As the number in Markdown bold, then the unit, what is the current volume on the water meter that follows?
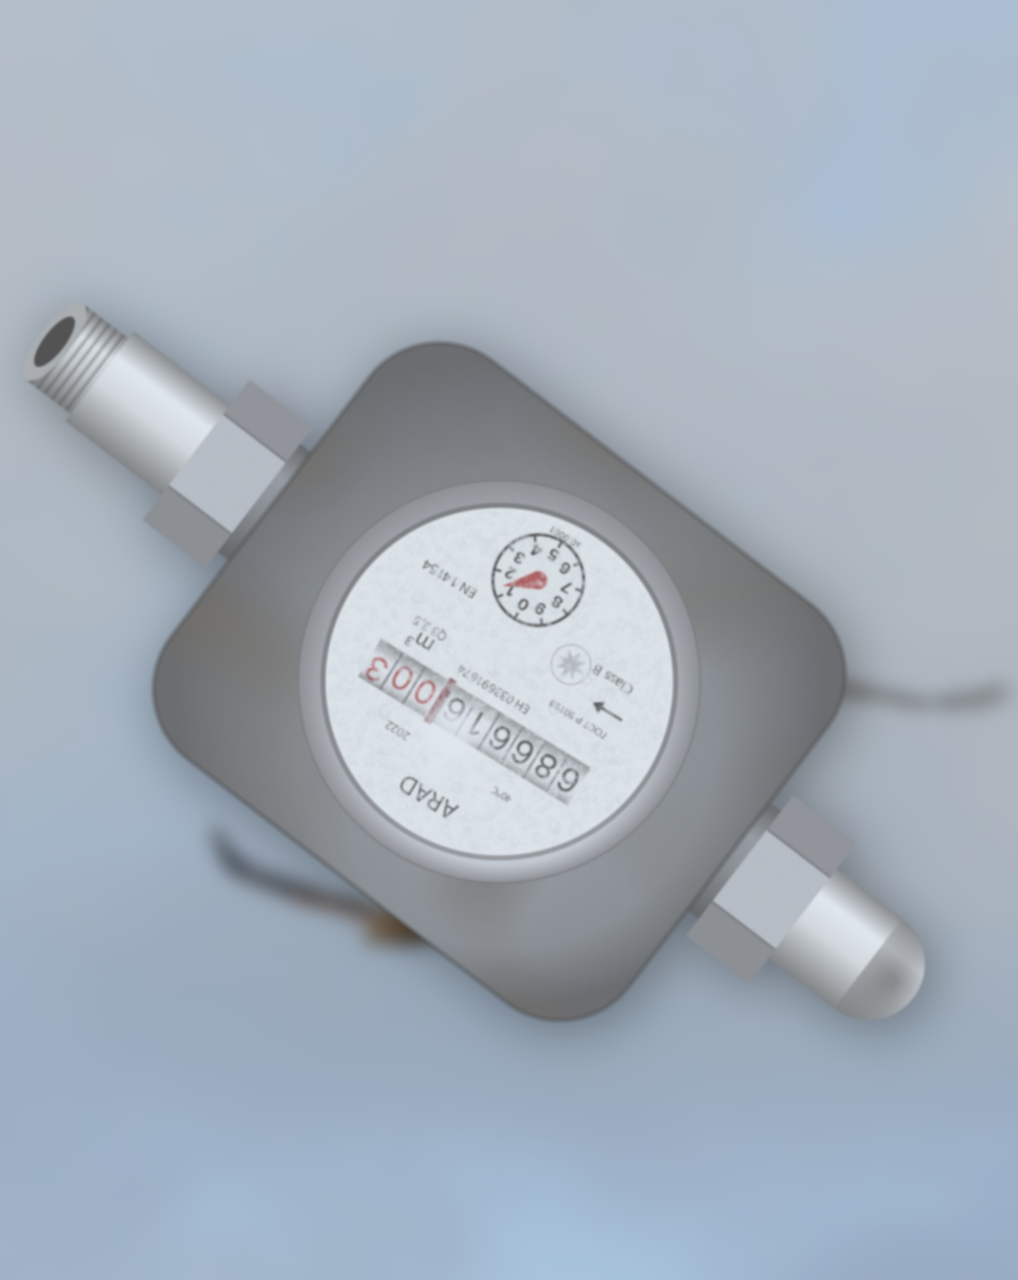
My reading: **686616.0031** m³
